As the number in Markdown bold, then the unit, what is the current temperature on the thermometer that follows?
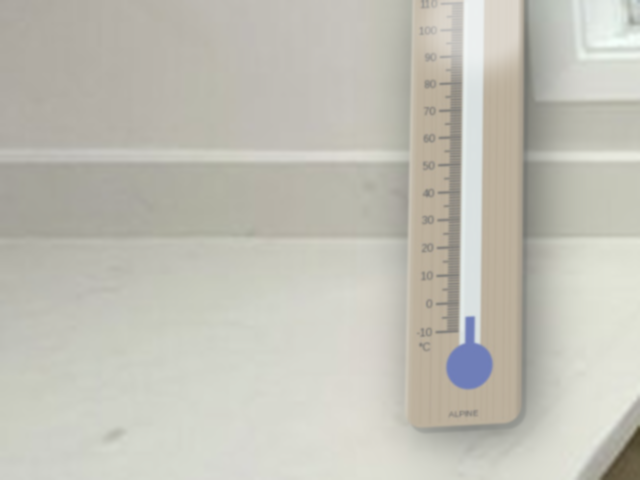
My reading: **-5** °C
